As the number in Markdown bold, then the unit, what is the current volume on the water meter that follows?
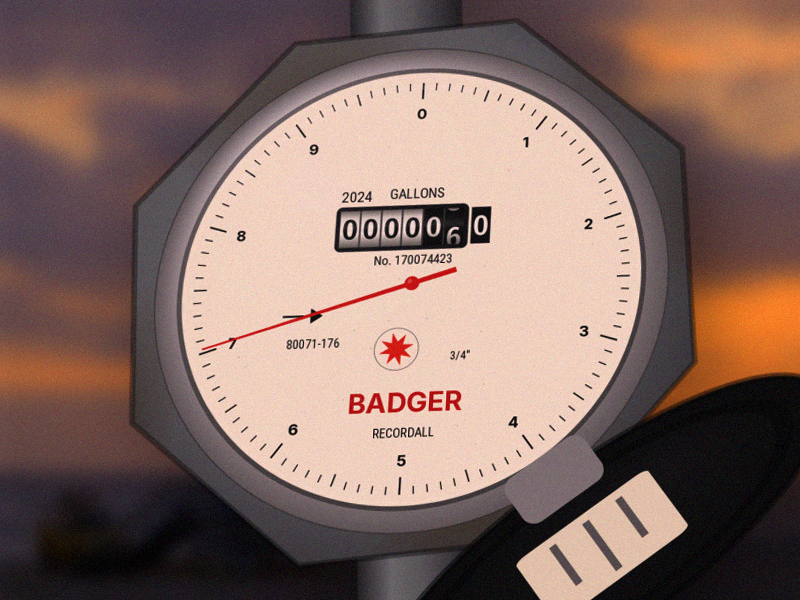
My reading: **57.0** gal
